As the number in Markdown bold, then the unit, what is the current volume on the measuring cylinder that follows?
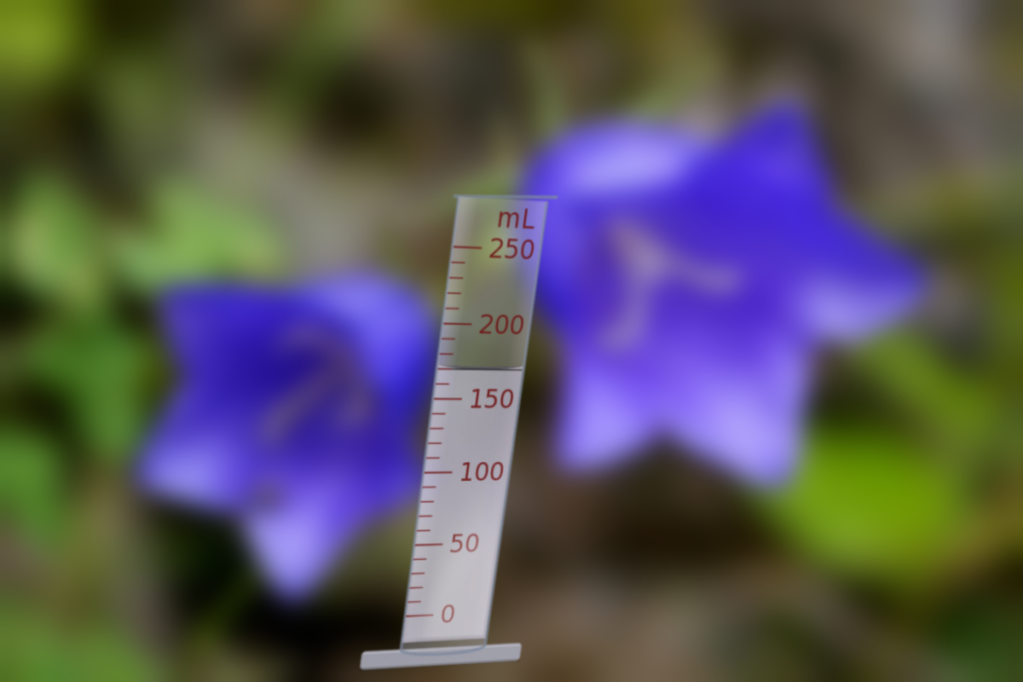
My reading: **170** mL
